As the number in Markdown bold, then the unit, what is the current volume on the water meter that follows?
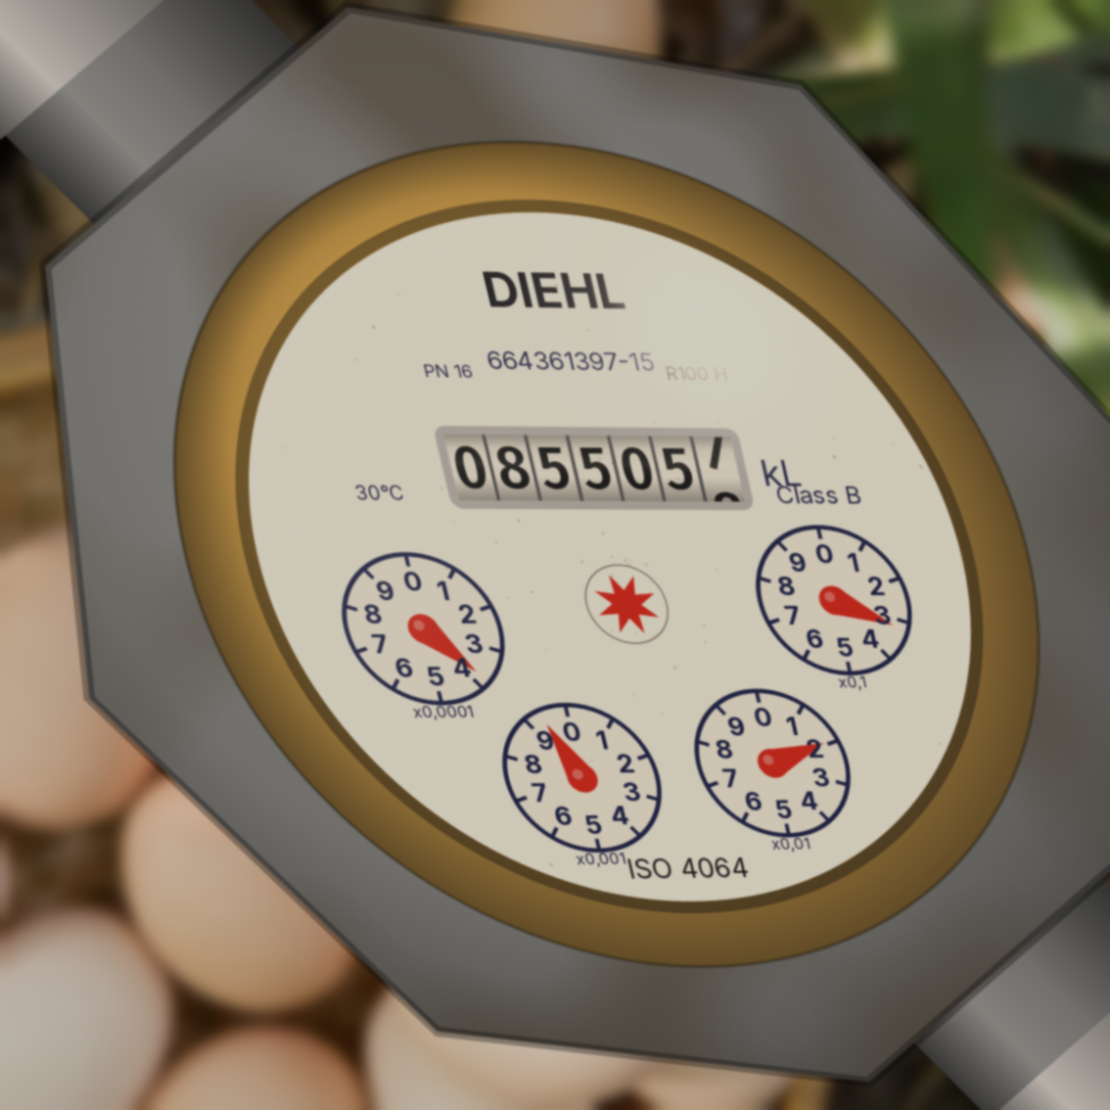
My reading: **855057.3193** kL
